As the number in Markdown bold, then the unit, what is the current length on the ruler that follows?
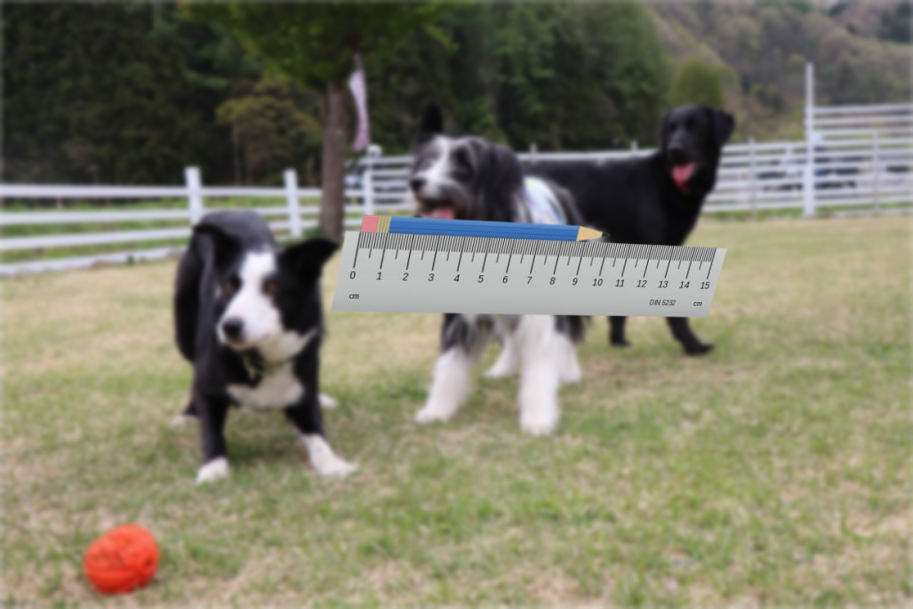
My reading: **10** cm
